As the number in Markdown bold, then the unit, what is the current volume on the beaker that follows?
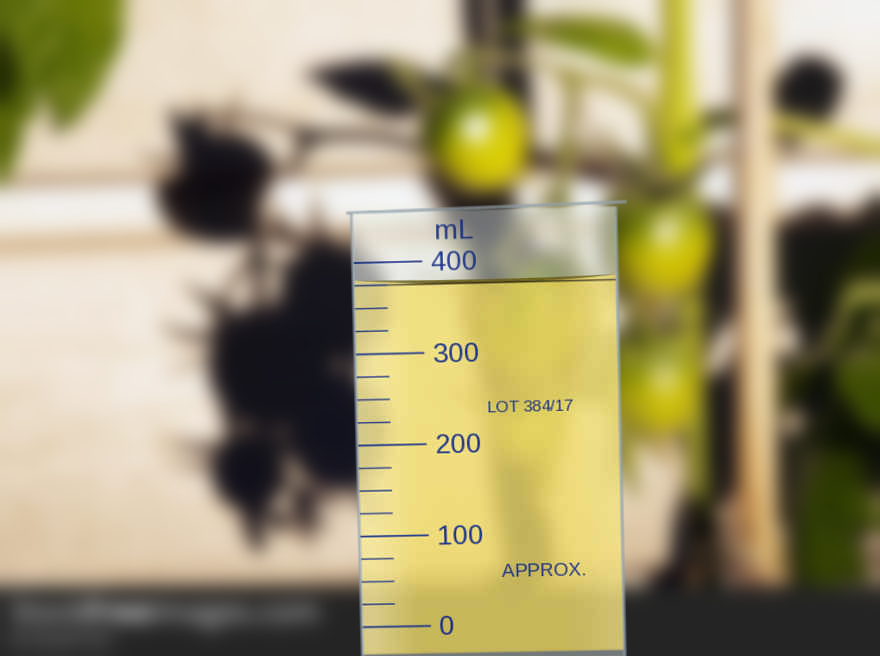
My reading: **375** mL
